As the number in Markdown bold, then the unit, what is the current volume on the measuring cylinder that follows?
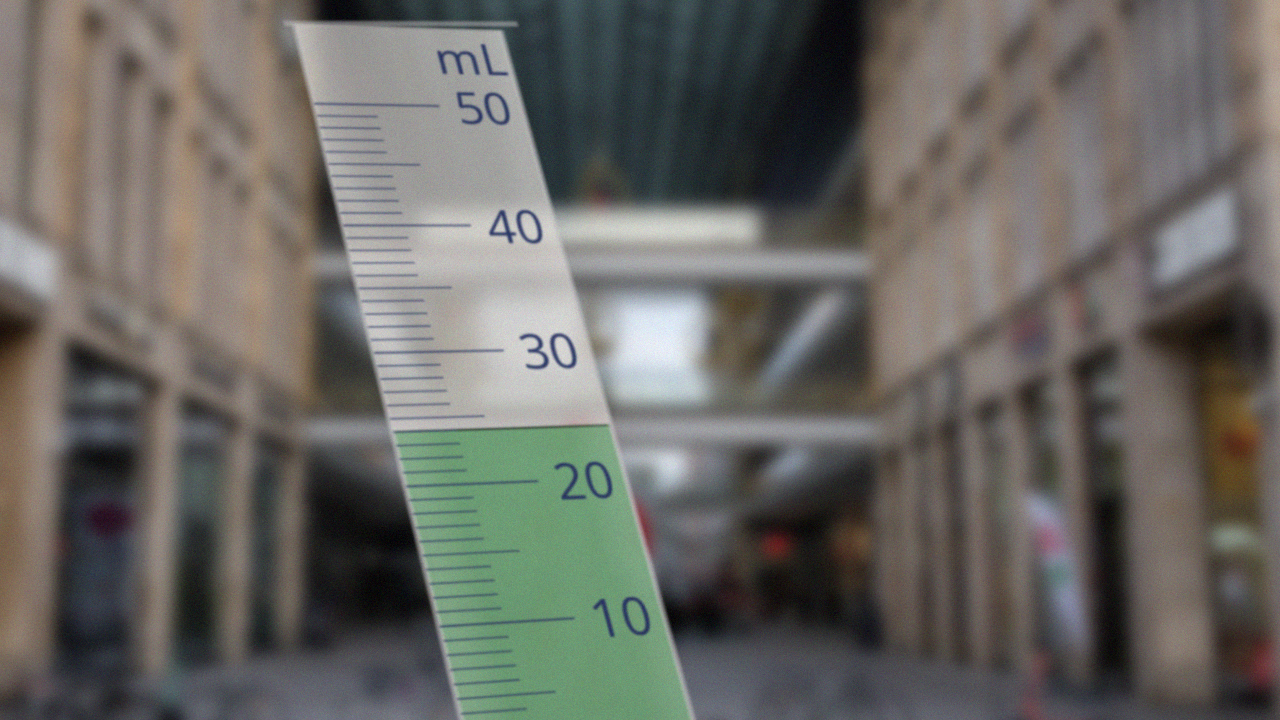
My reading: **24** mL
